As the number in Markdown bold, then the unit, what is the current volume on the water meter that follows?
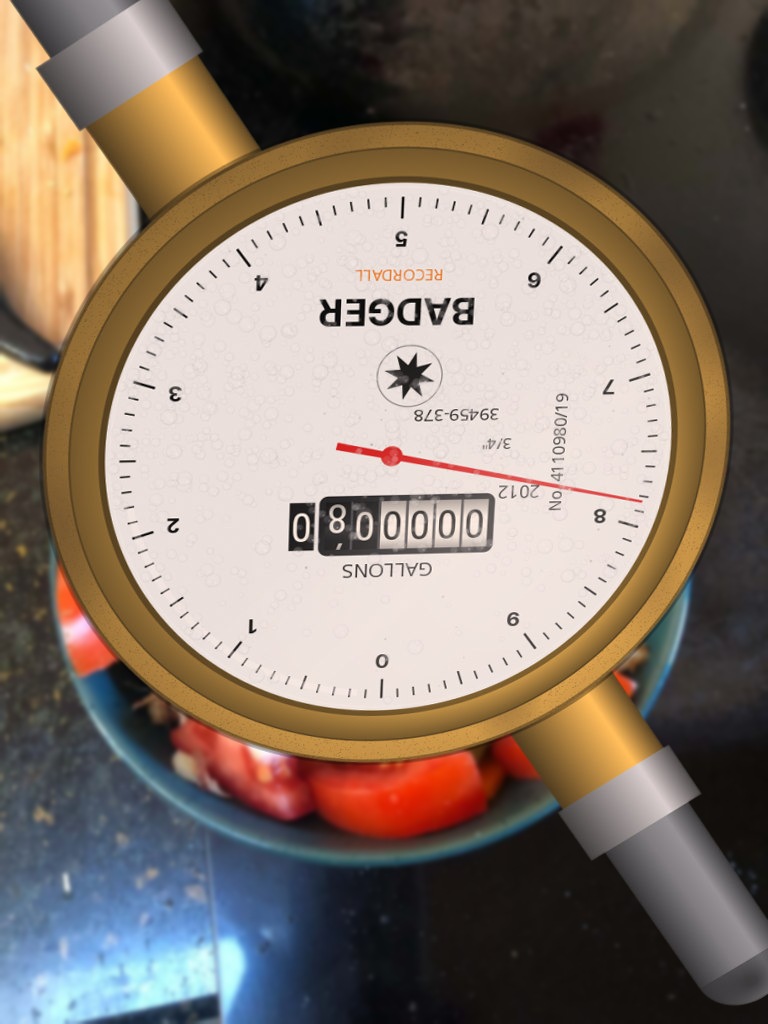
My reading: **77.8** gal
